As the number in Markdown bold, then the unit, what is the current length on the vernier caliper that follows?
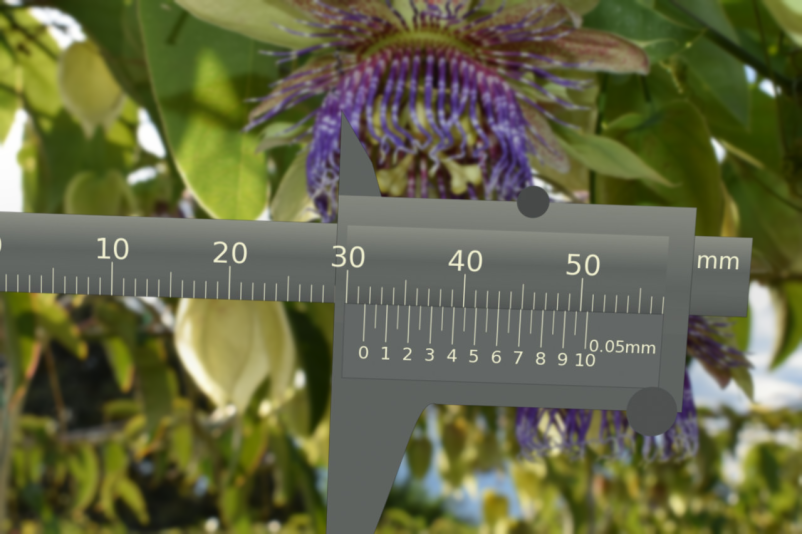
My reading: **31.6** mm
